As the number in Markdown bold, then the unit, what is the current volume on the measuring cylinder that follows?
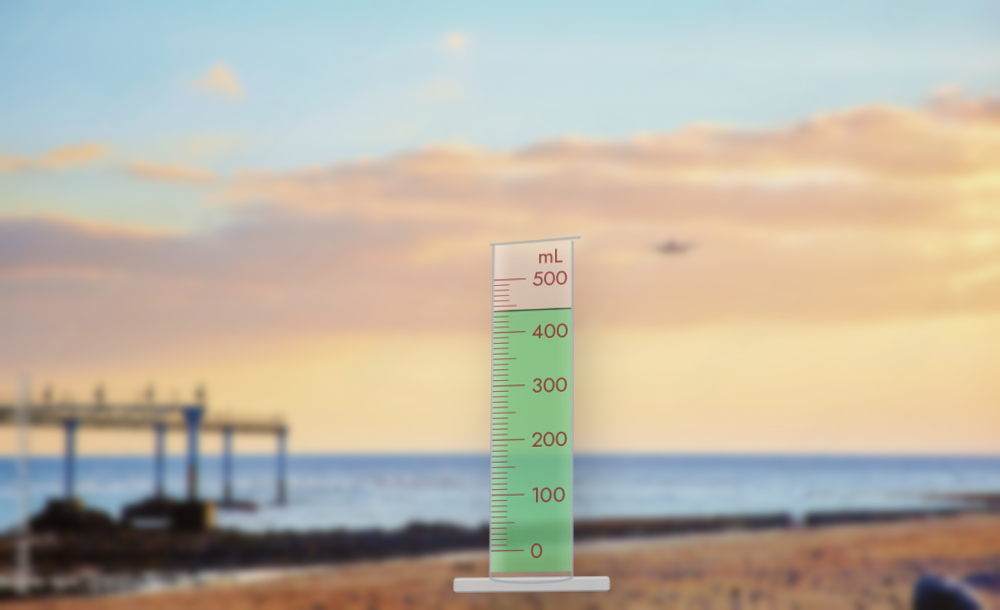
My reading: **440** mL
